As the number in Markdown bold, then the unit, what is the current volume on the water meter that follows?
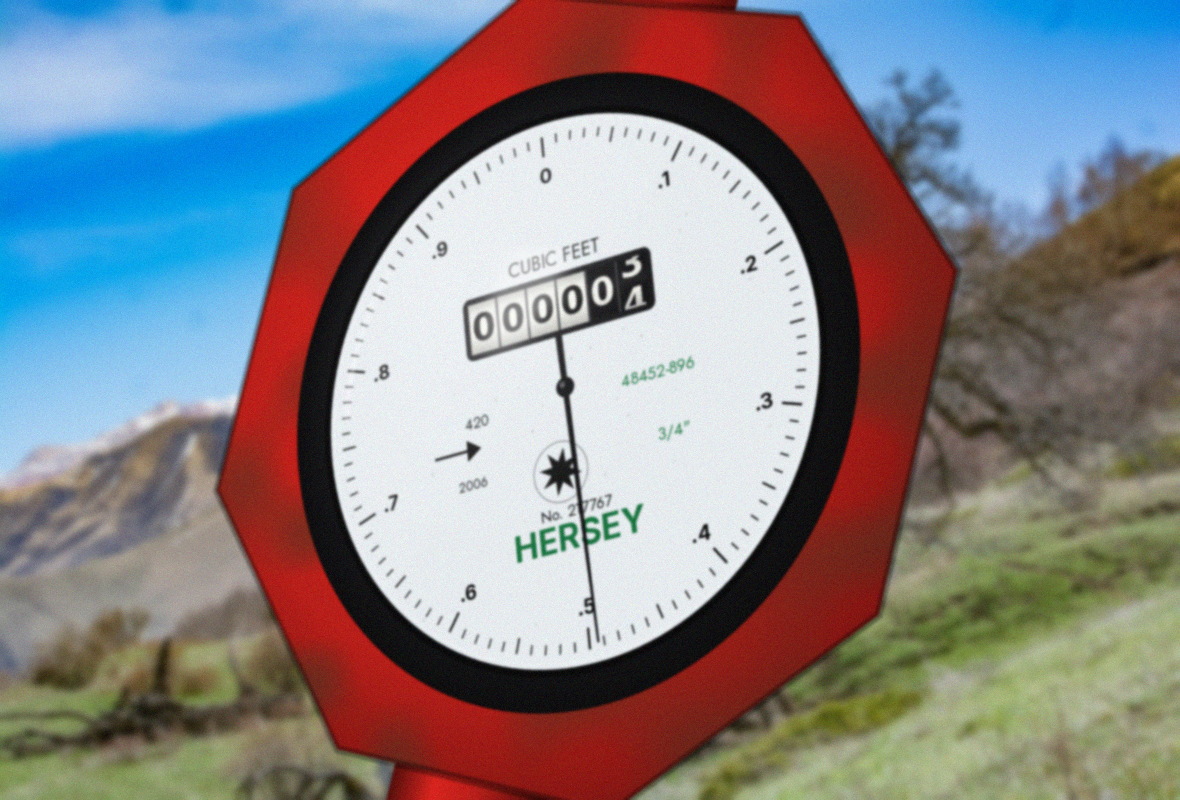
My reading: **3.49** ft³
